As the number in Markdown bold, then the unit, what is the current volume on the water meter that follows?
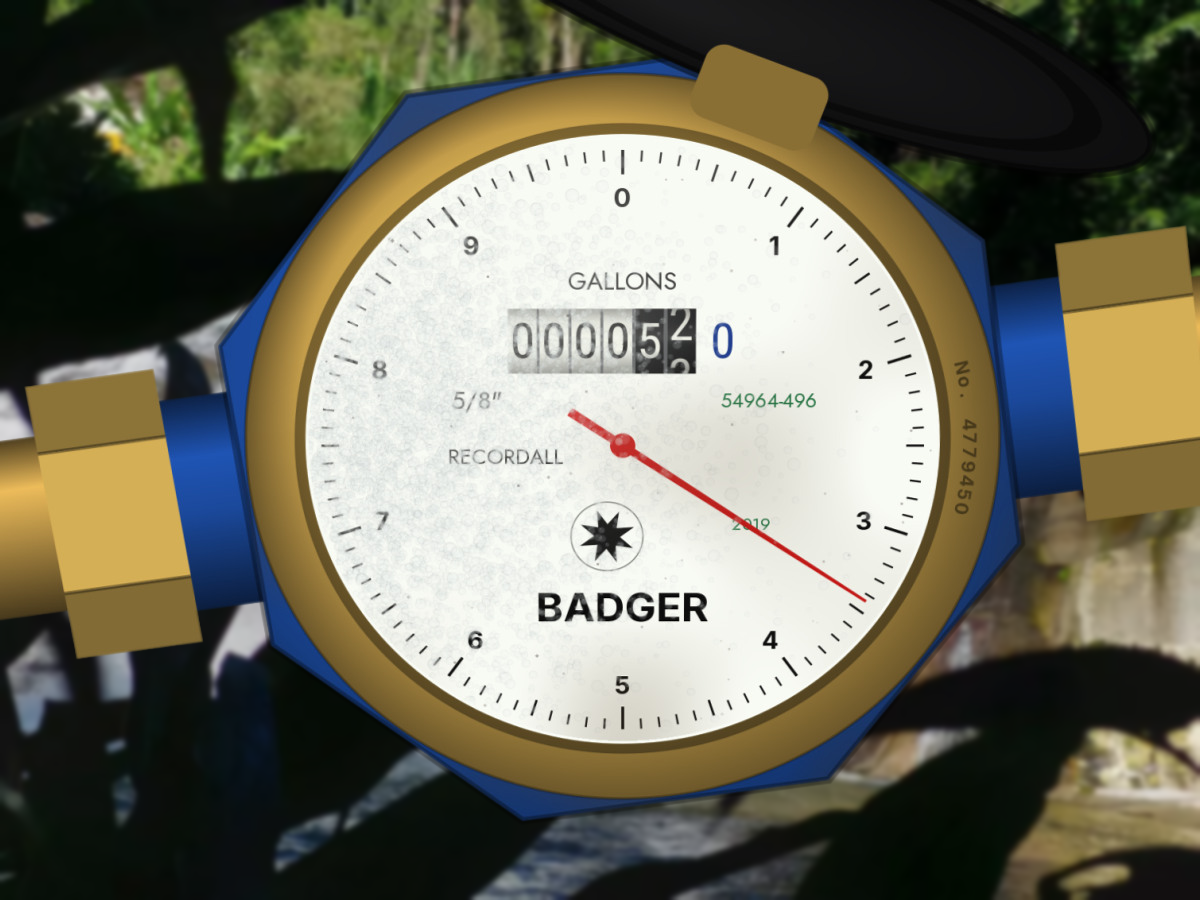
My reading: **523.4** gal
